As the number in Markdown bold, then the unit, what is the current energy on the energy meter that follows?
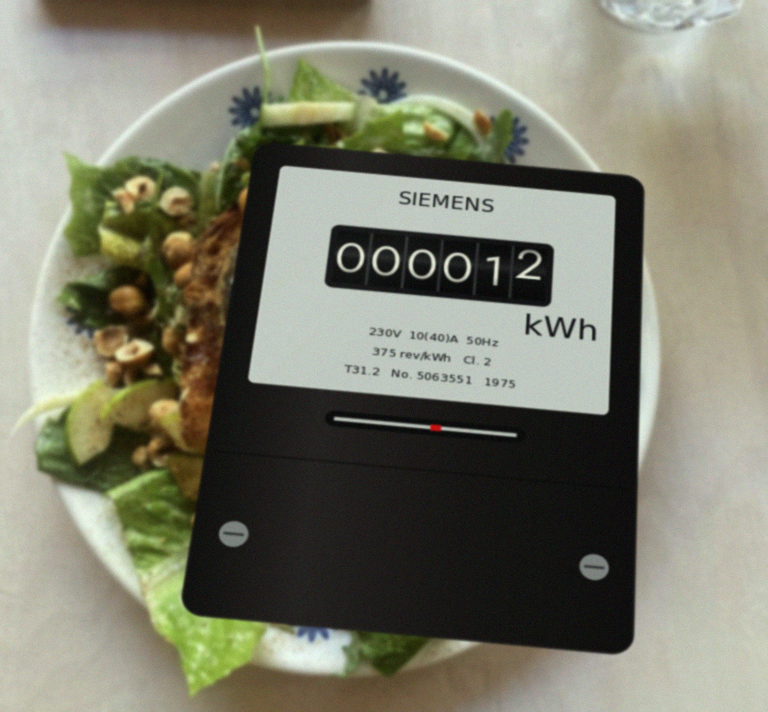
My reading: **12** kWh
